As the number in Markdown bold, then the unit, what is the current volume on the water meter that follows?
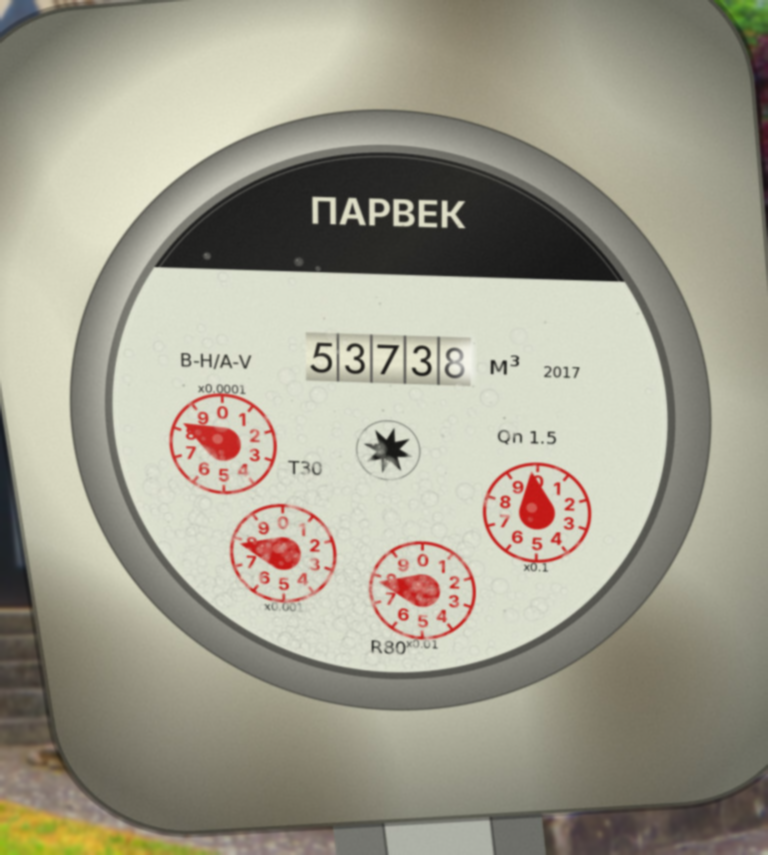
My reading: **53737.9778** m³
